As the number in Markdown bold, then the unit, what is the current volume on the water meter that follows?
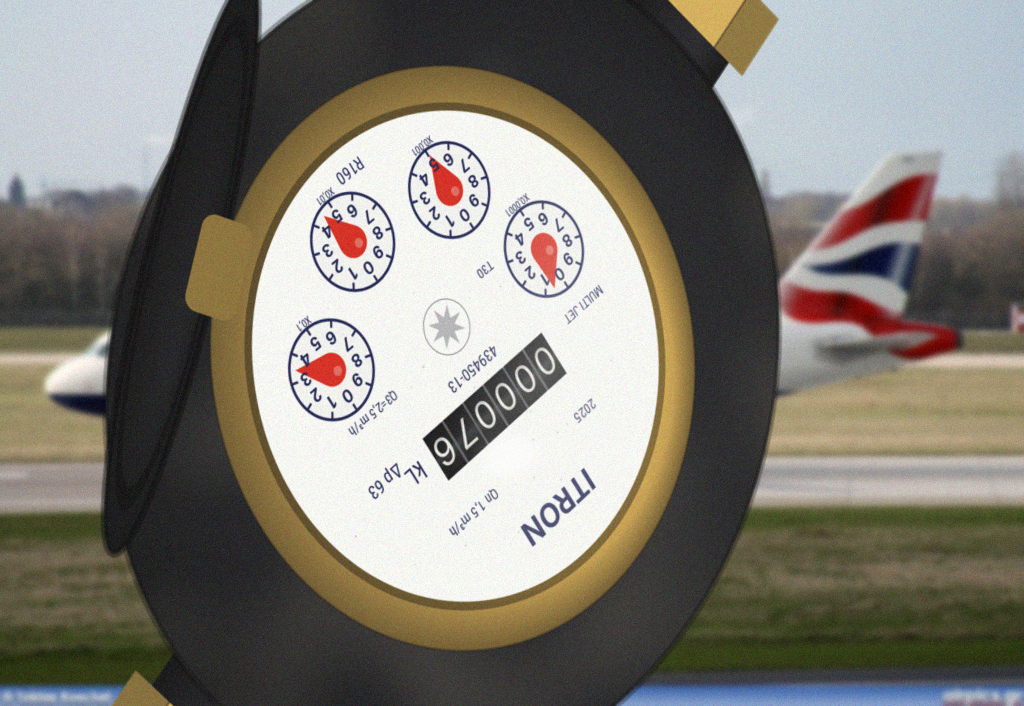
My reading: **76.3450** kL
